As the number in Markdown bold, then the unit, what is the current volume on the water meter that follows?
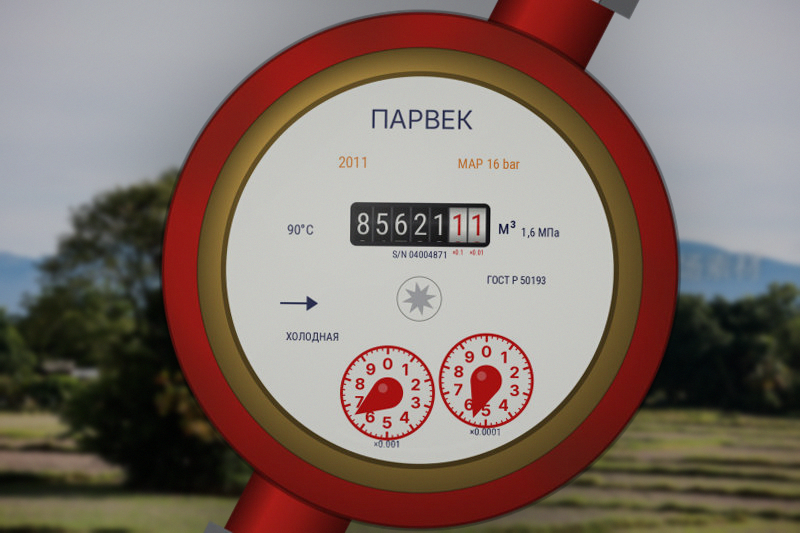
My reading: **85621.1165** m³
